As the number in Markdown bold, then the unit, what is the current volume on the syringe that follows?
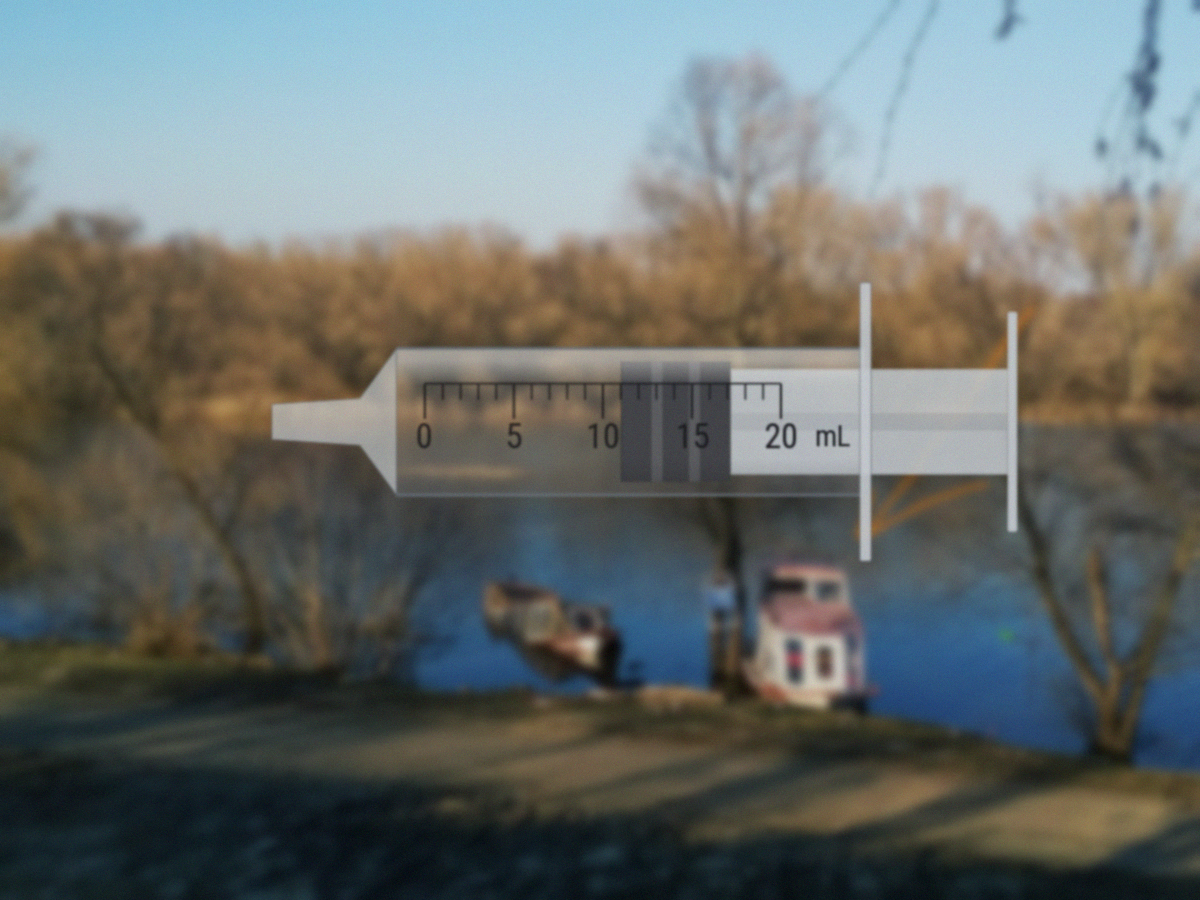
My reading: **11** mL
